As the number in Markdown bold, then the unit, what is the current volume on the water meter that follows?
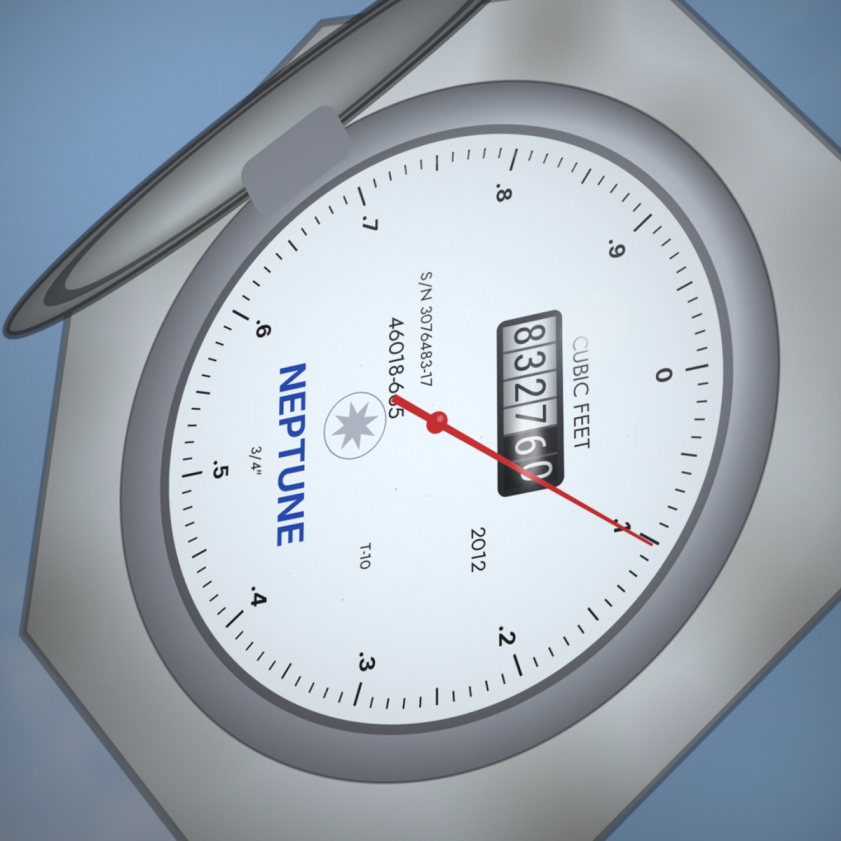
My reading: **832760.10** ft³
